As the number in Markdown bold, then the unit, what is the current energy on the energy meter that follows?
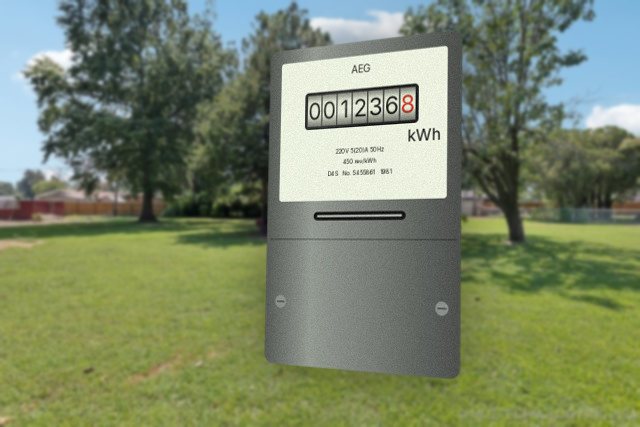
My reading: **1236.8** kWh
